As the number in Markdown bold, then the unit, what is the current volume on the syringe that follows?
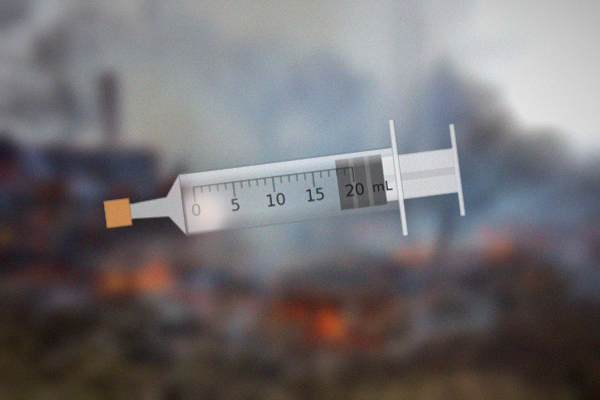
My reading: **18** mL
